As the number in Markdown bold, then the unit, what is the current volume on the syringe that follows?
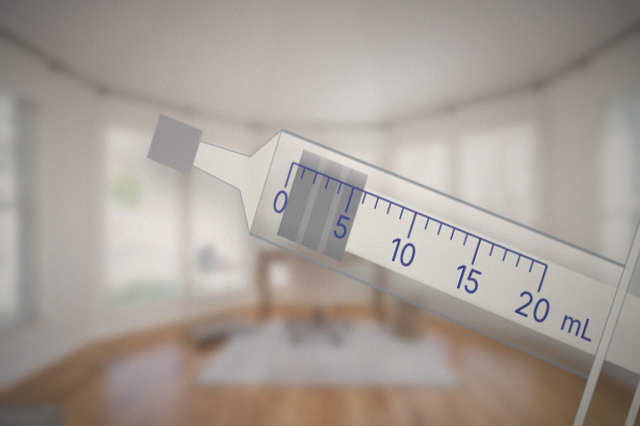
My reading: **0.5** mL
